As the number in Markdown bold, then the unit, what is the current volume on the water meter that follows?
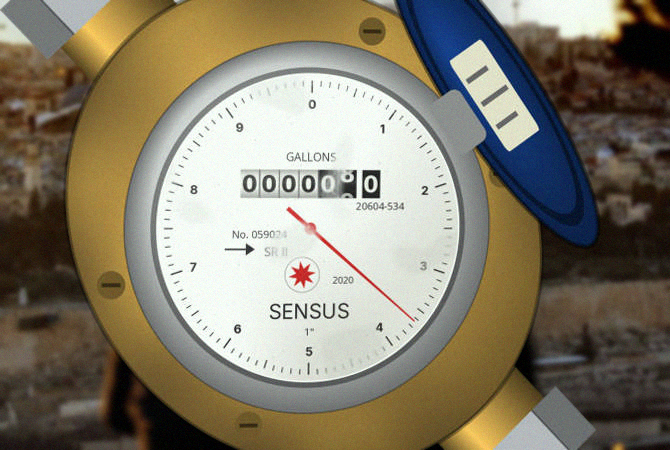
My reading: **83.6** gal
